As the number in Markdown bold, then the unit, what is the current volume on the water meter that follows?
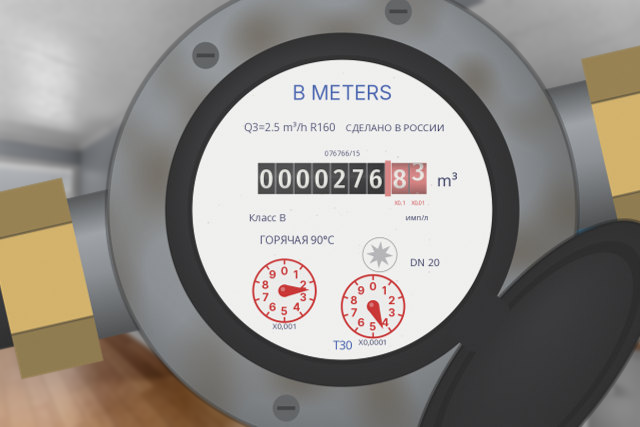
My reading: **276.8324** m³
